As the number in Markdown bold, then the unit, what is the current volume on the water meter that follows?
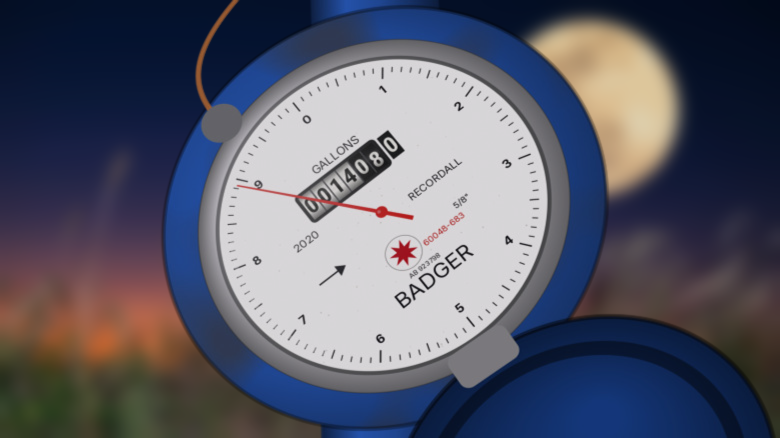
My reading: **14078.9** gal
